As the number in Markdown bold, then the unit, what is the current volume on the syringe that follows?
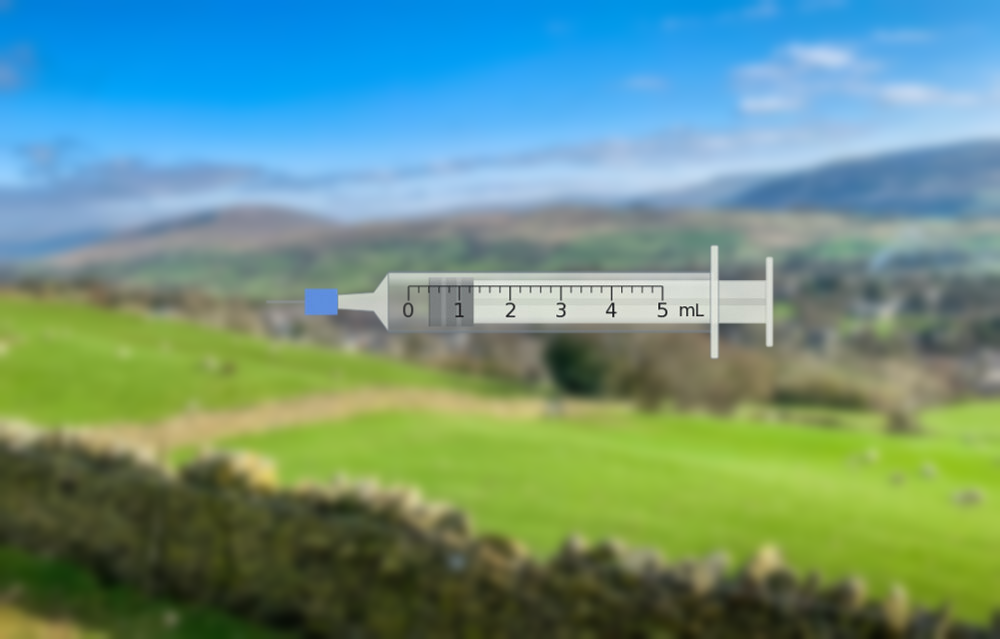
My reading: **0.4** mL
